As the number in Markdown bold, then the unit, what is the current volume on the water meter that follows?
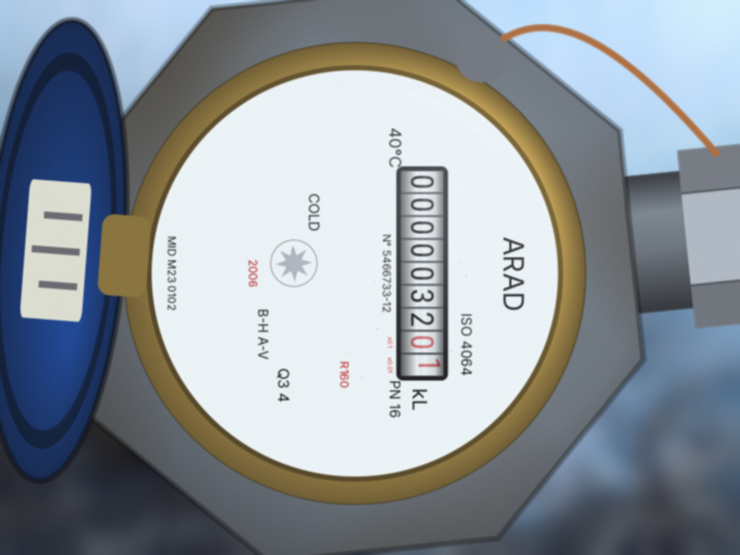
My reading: **32.01** kL
